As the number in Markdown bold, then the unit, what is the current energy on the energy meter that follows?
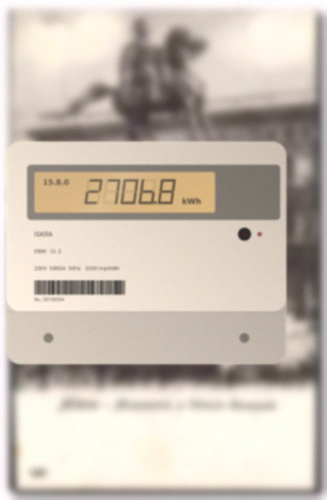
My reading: **2706.8** kWh
